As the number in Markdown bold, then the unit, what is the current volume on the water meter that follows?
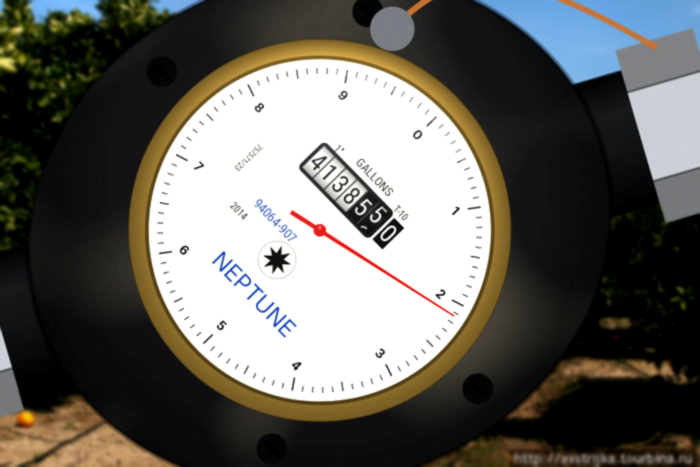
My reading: **4138552.1** gal
